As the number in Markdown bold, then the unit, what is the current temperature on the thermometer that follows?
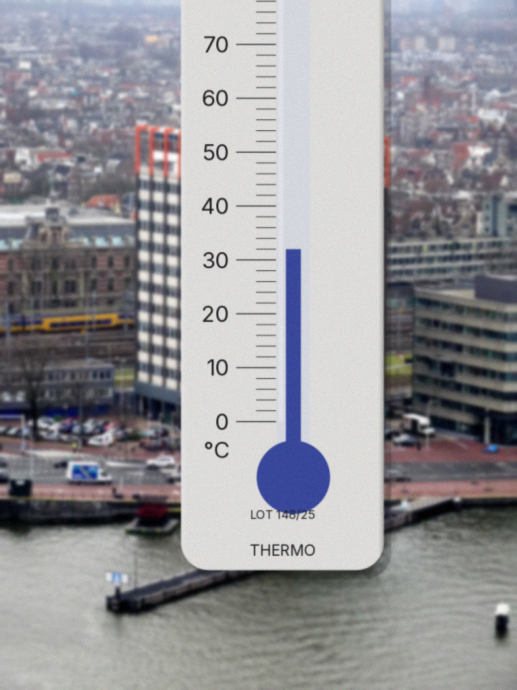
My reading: **32** °C
